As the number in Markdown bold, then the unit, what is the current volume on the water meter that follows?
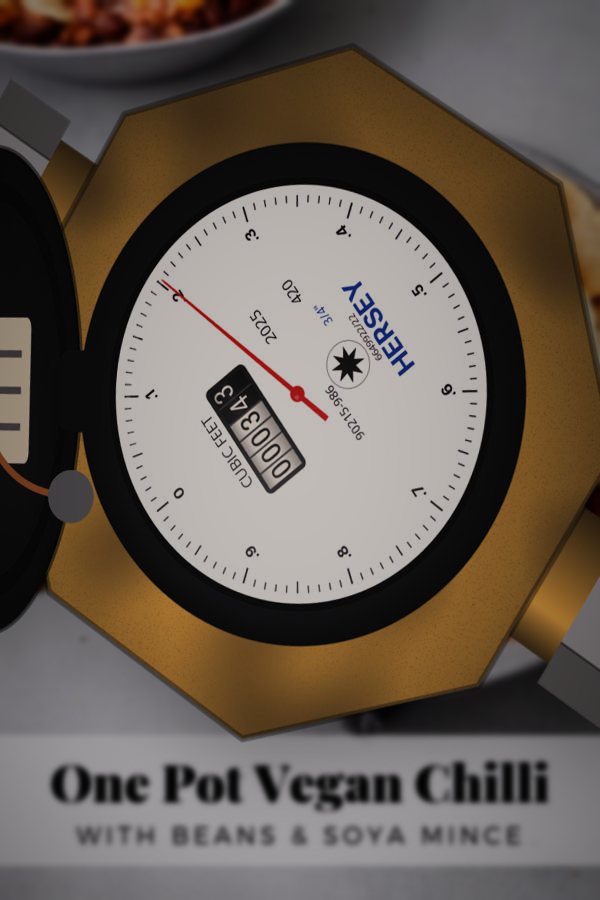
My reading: **343.20** ft³
